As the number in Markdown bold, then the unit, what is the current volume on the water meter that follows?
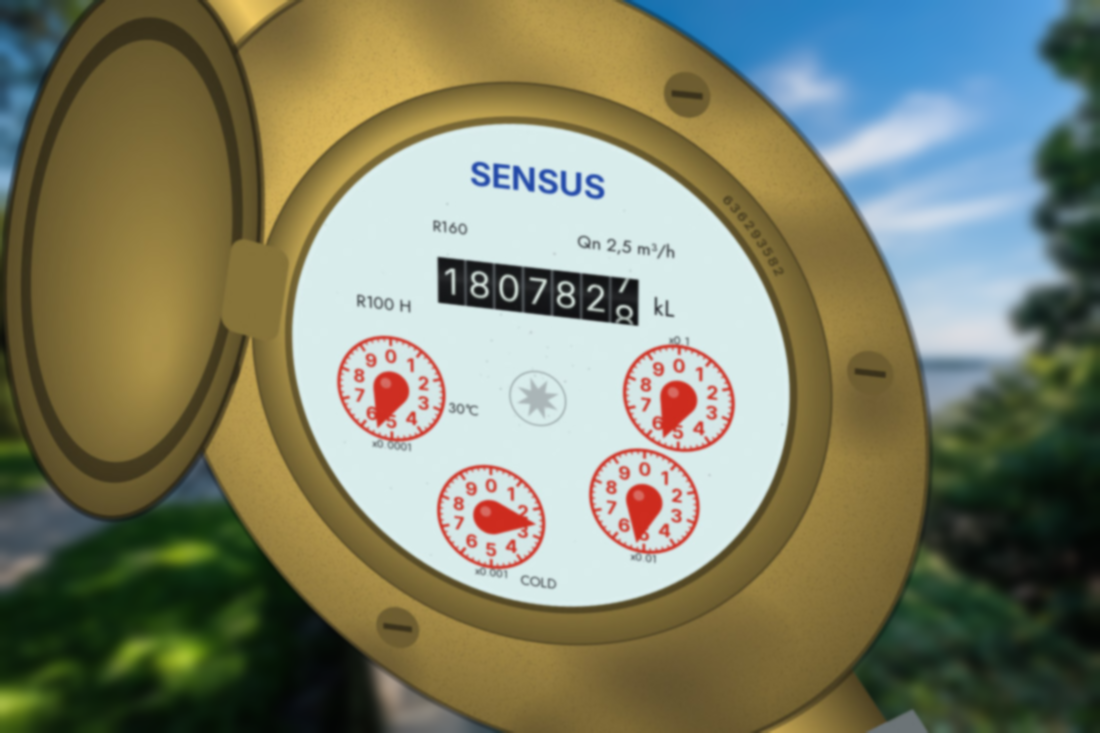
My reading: **1807827.5525** kL
